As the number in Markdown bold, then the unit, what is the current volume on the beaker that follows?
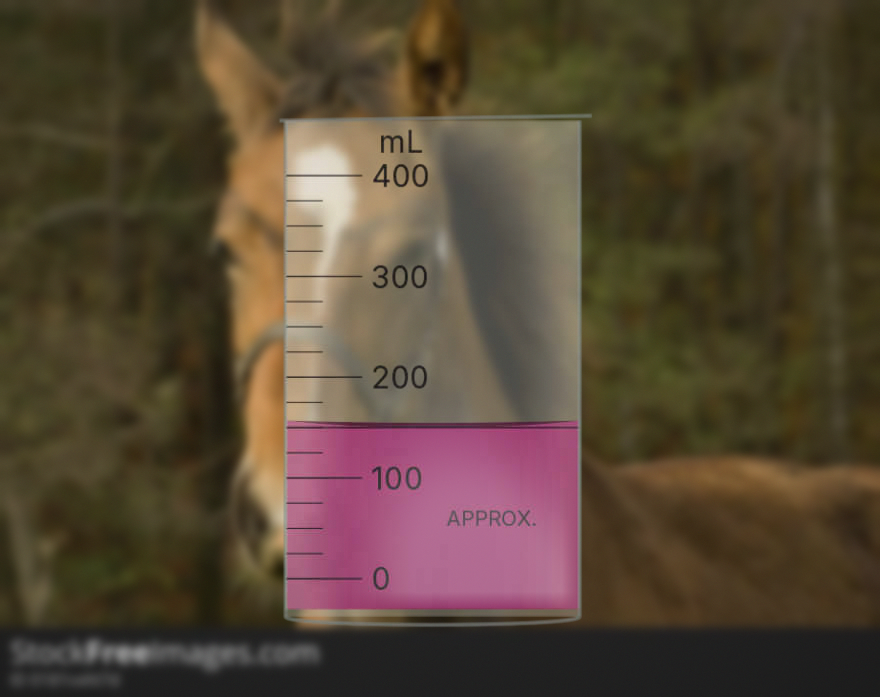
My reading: **150** mL
